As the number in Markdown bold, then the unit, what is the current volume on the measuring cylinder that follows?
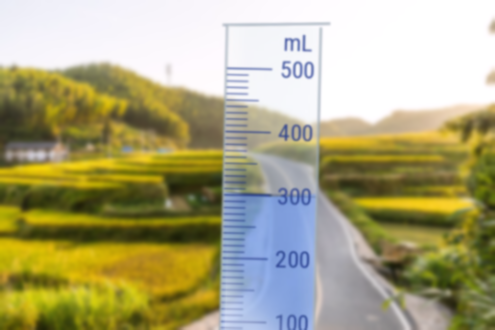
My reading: **300** mL
